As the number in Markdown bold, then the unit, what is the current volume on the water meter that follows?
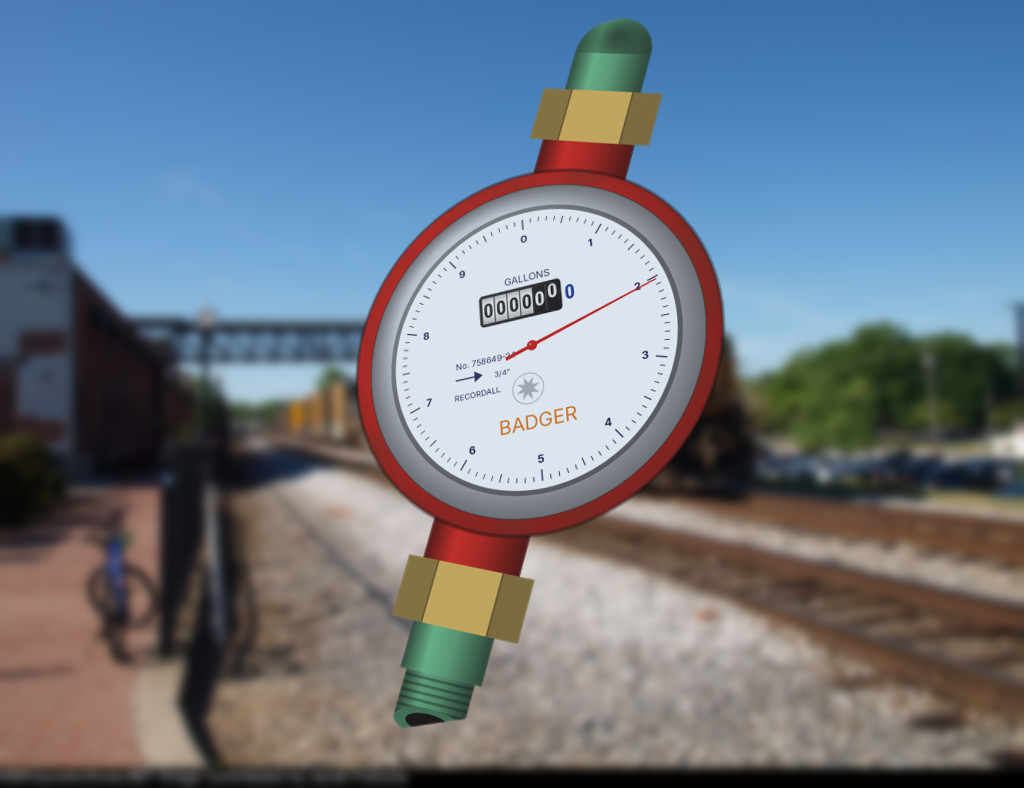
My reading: **2.0** gal
